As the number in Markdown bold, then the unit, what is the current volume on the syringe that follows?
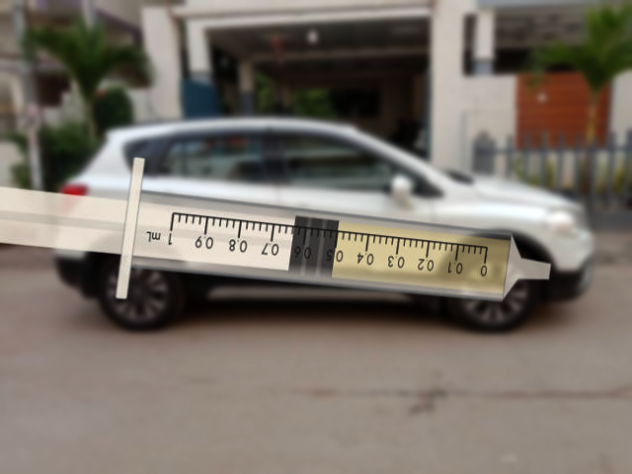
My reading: **0.5** mL
